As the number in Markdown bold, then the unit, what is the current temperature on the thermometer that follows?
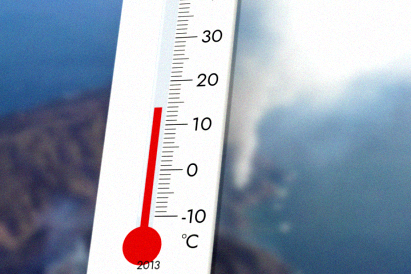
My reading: **14** °C
